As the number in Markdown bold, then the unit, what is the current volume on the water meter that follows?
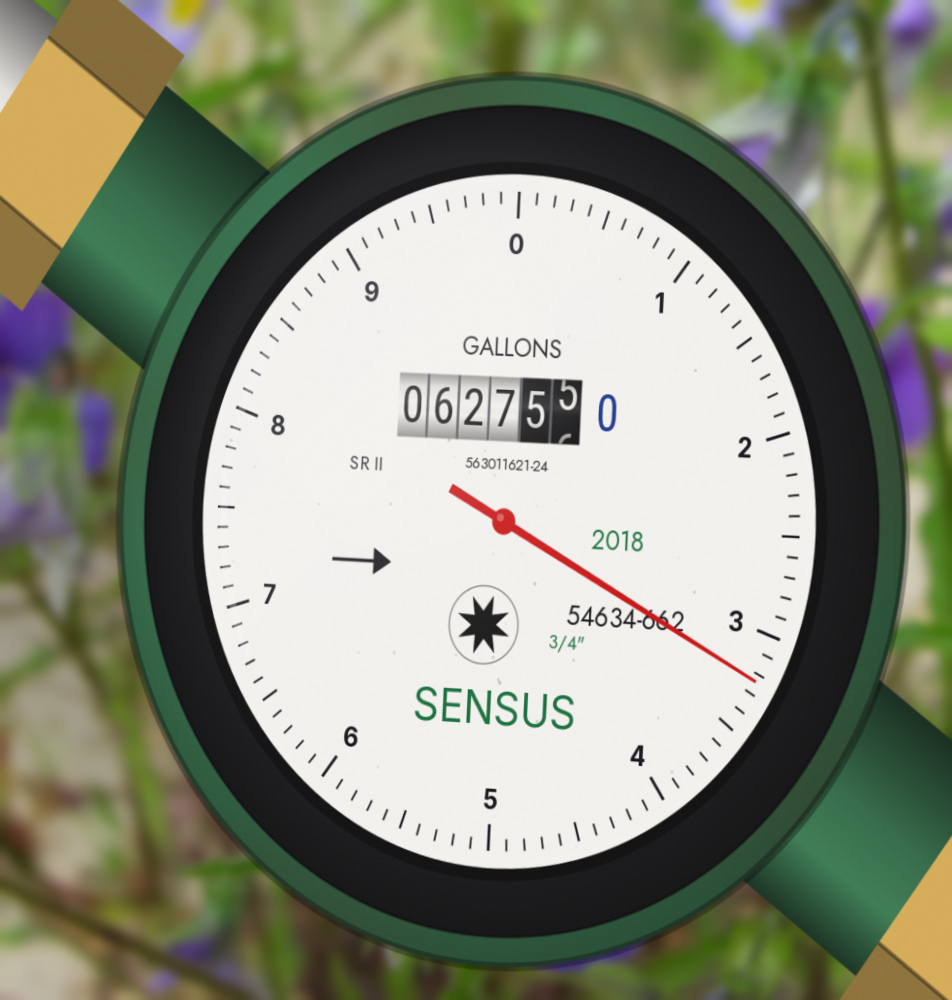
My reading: **627553.2** gal
